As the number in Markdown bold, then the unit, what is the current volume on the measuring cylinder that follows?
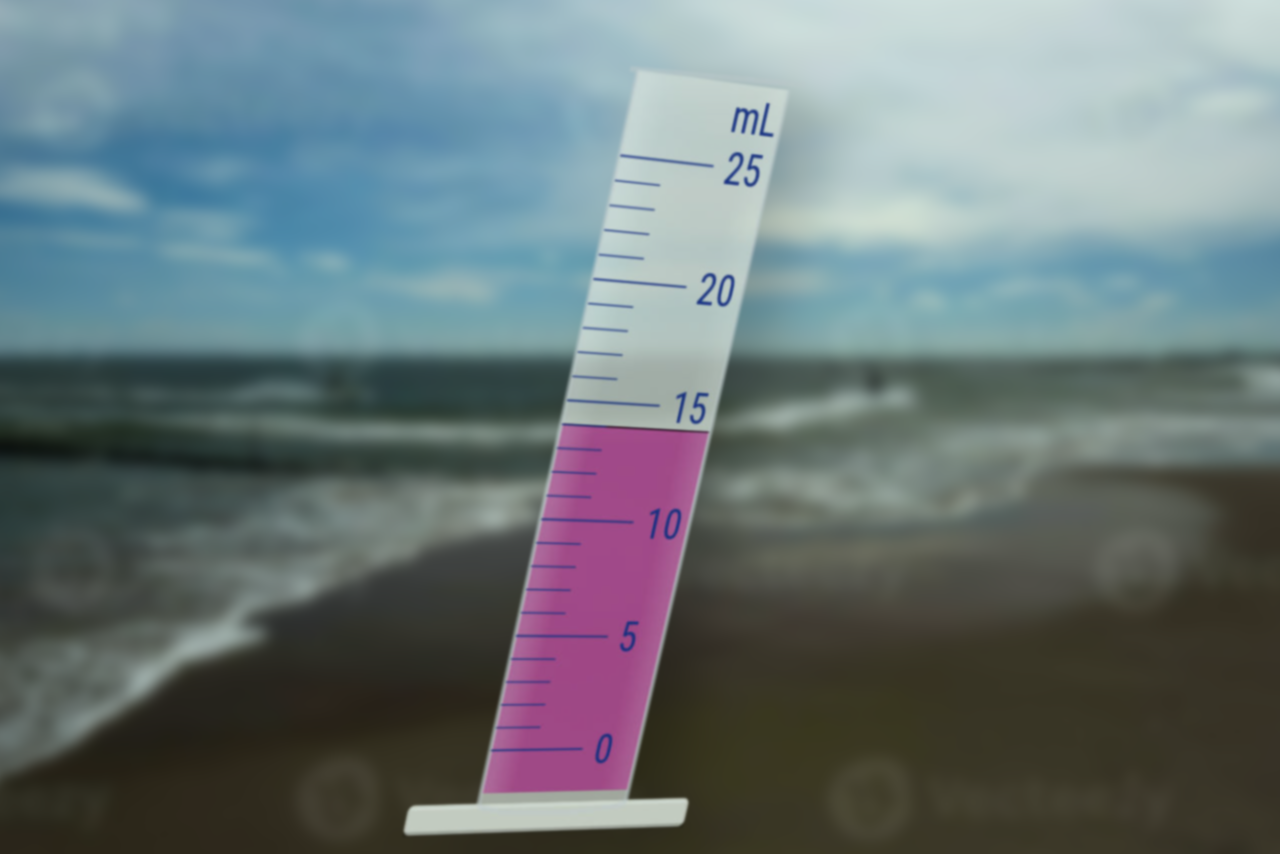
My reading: **14** mL
